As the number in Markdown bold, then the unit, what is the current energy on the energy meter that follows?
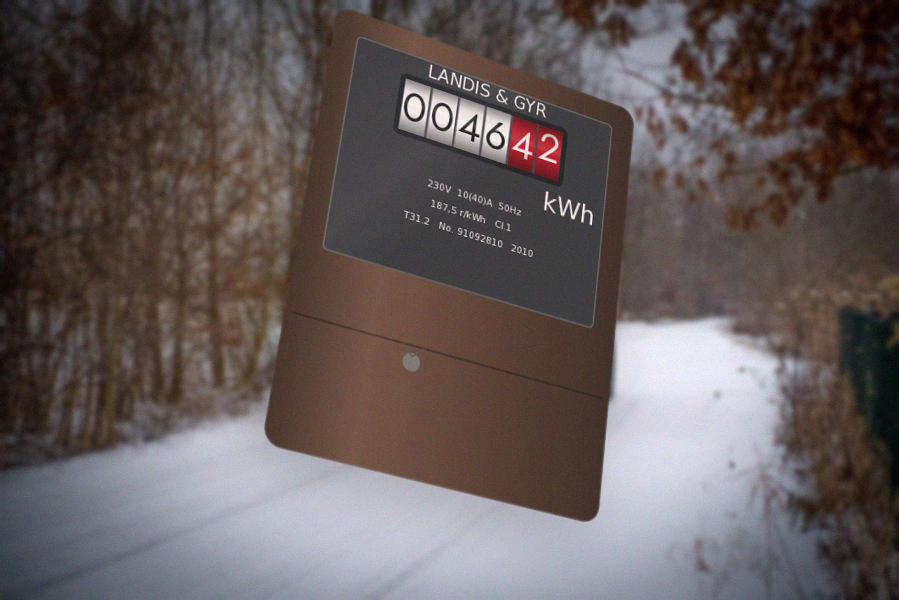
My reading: **46.42** kWh
